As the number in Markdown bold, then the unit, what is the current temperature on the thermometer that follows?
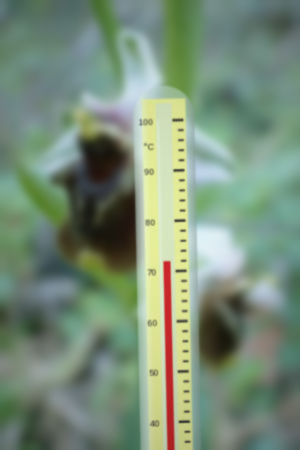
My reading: **72** °C
